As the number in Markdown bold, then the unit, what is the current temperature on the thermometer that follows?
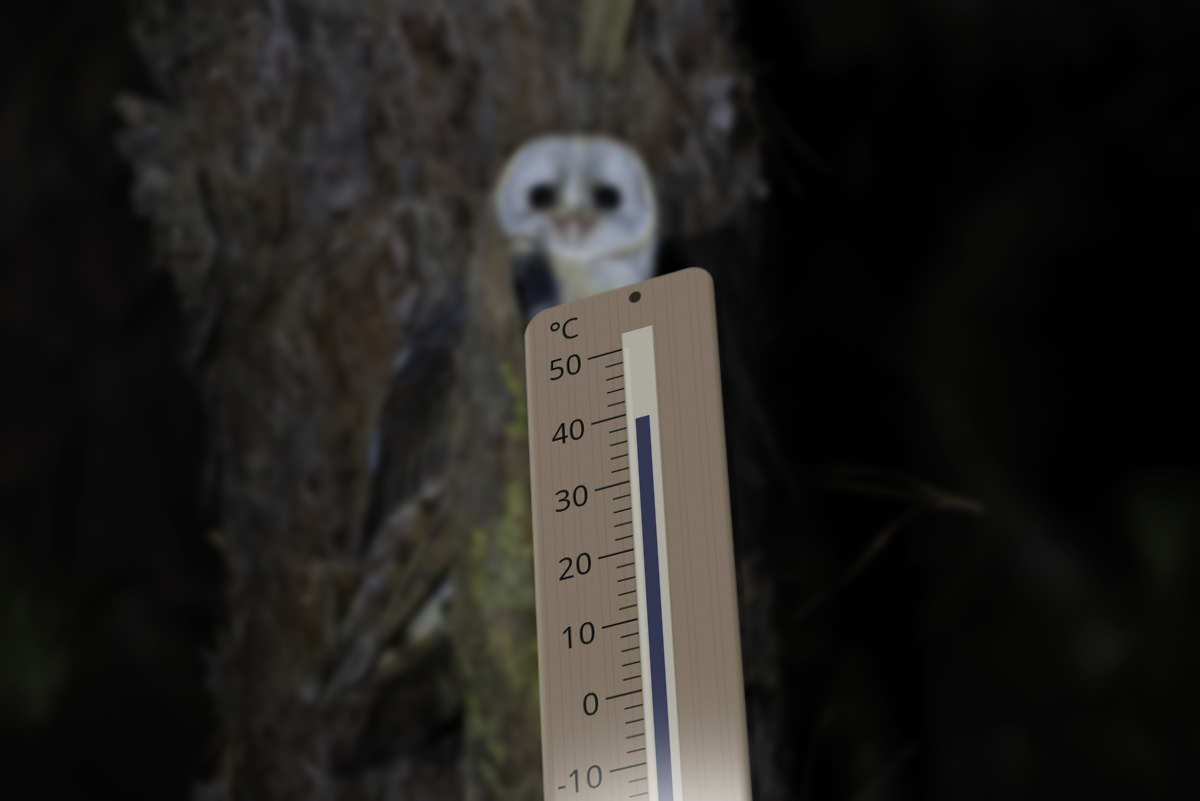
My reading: **39** °C
